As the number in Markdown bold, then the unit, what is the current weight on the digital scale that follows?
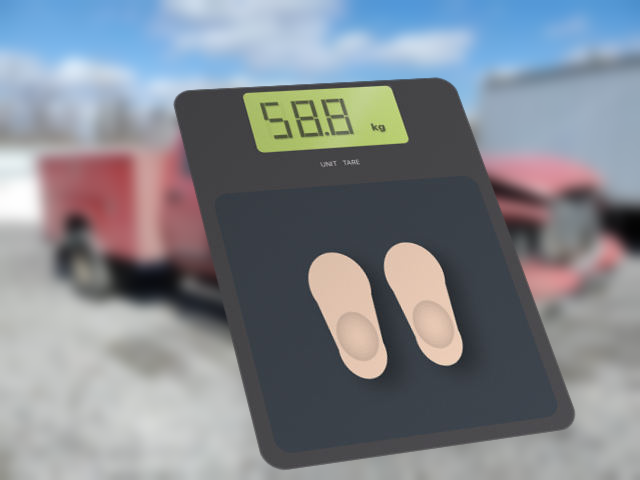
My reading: **58.8** kg
